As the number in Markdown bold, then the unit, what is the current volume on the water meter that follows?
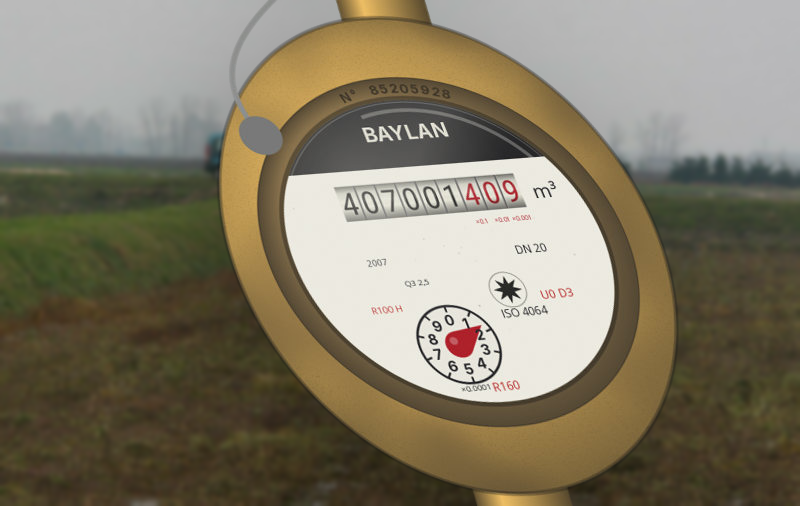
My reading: **407001.4091** m³
